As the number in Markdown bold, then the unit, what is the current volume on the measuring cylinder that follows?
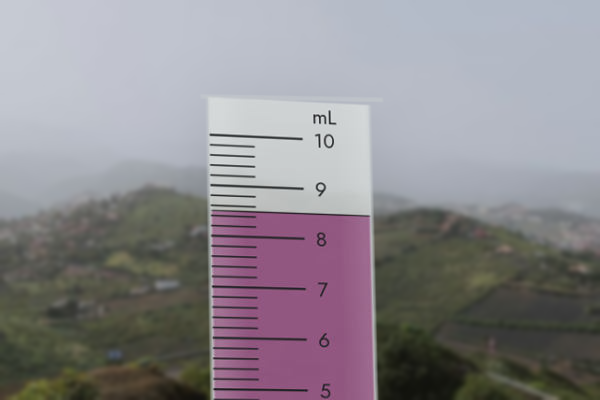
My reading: **8.5** mL
